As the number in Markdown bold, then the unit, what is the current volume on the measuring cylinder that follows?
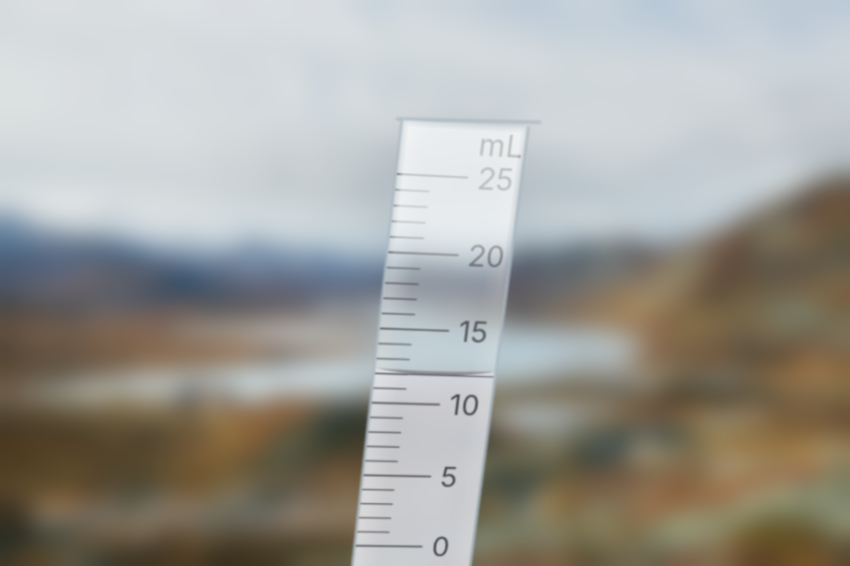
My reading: **12** mL
